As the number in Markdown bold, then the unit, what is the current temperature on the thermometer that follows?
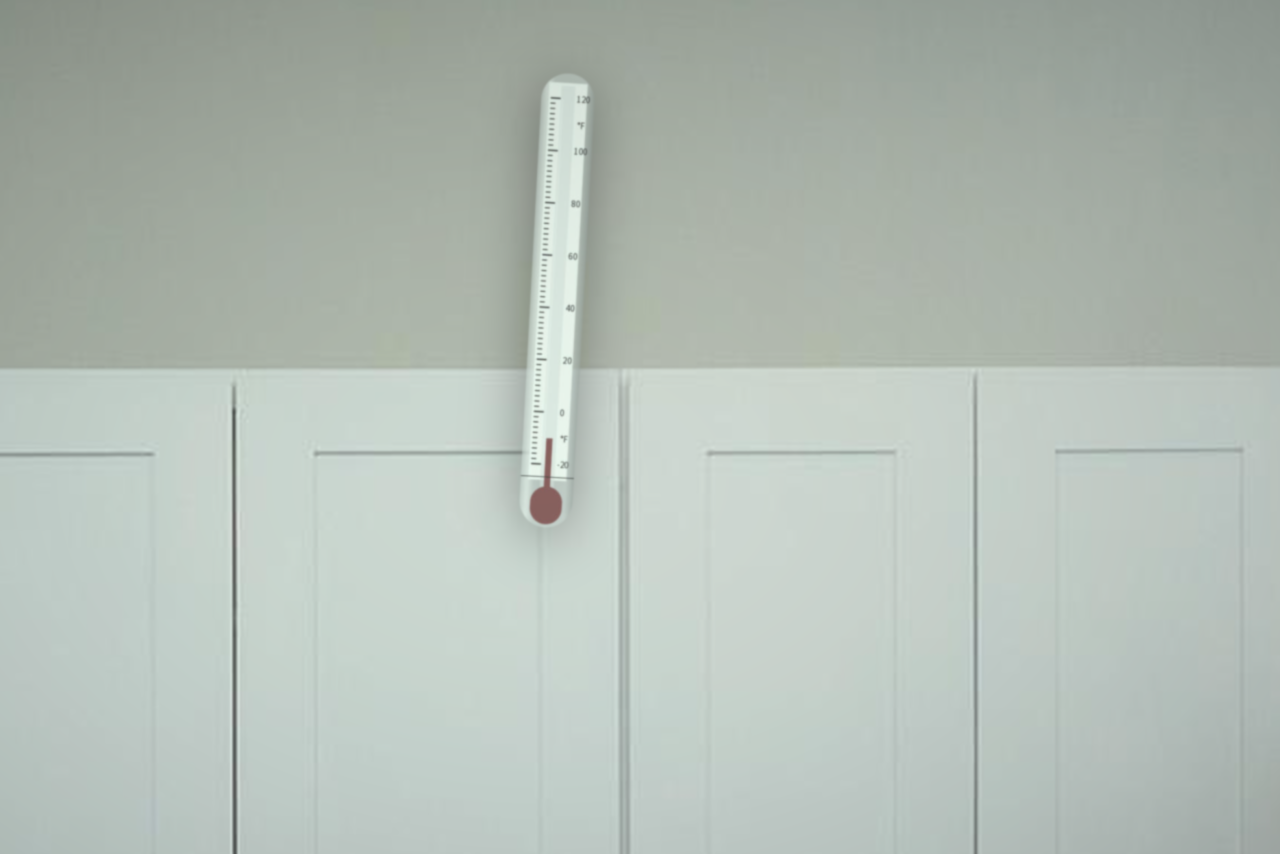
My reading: **-10** °F
